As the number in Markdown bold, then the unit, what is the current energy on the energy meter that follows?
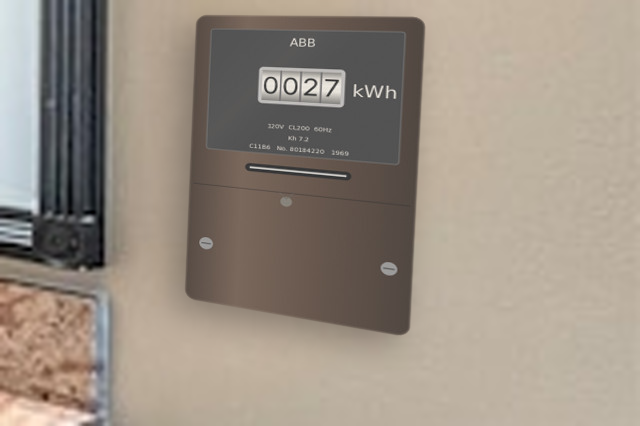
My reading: **27** kWh
